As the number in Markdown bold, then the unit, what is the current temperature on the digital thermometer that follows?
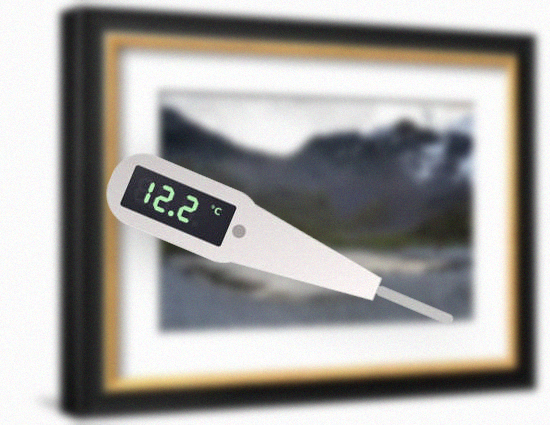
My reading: **12.2** °C
